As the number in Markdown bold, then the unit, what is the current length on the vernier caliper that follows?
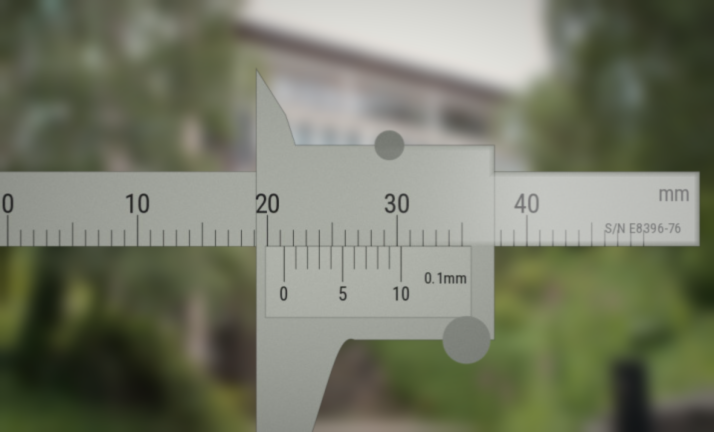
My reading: **21.3** mm
